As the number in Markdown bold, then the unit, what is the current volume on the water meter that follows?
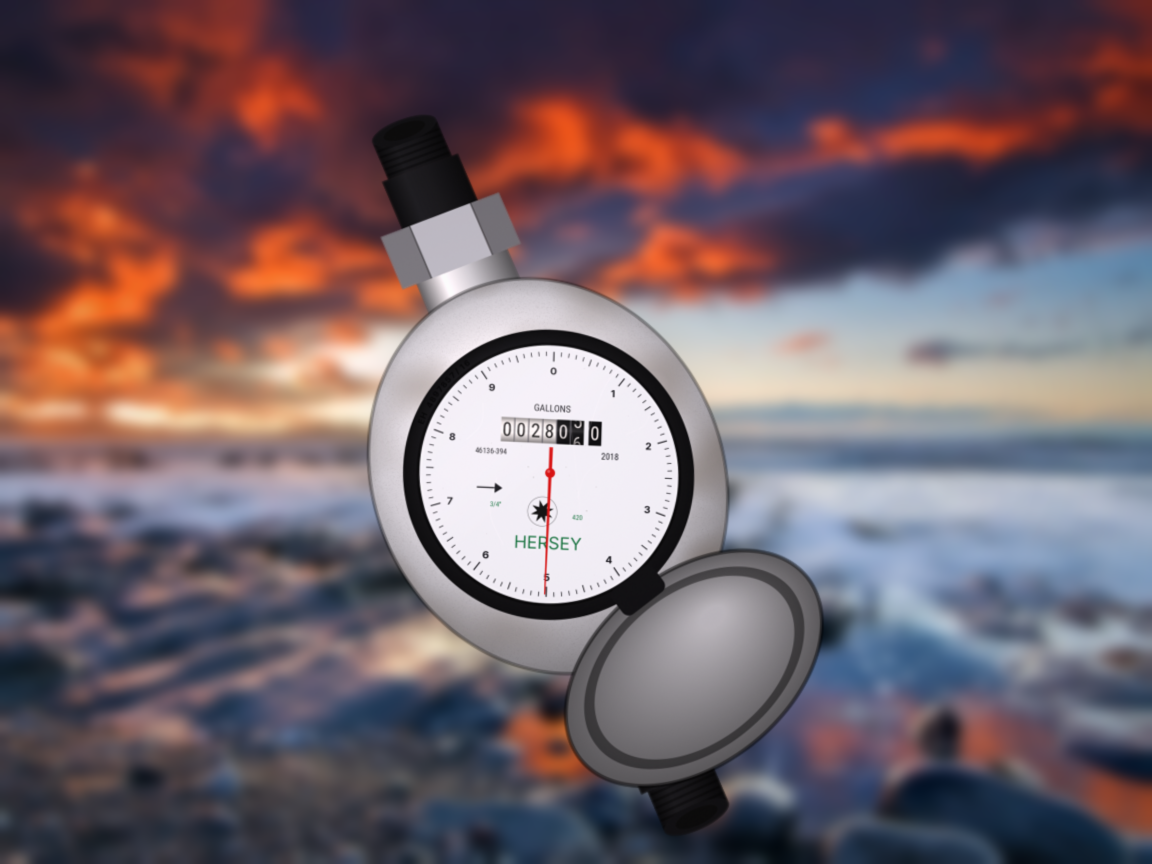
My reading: **28055.0** gal
